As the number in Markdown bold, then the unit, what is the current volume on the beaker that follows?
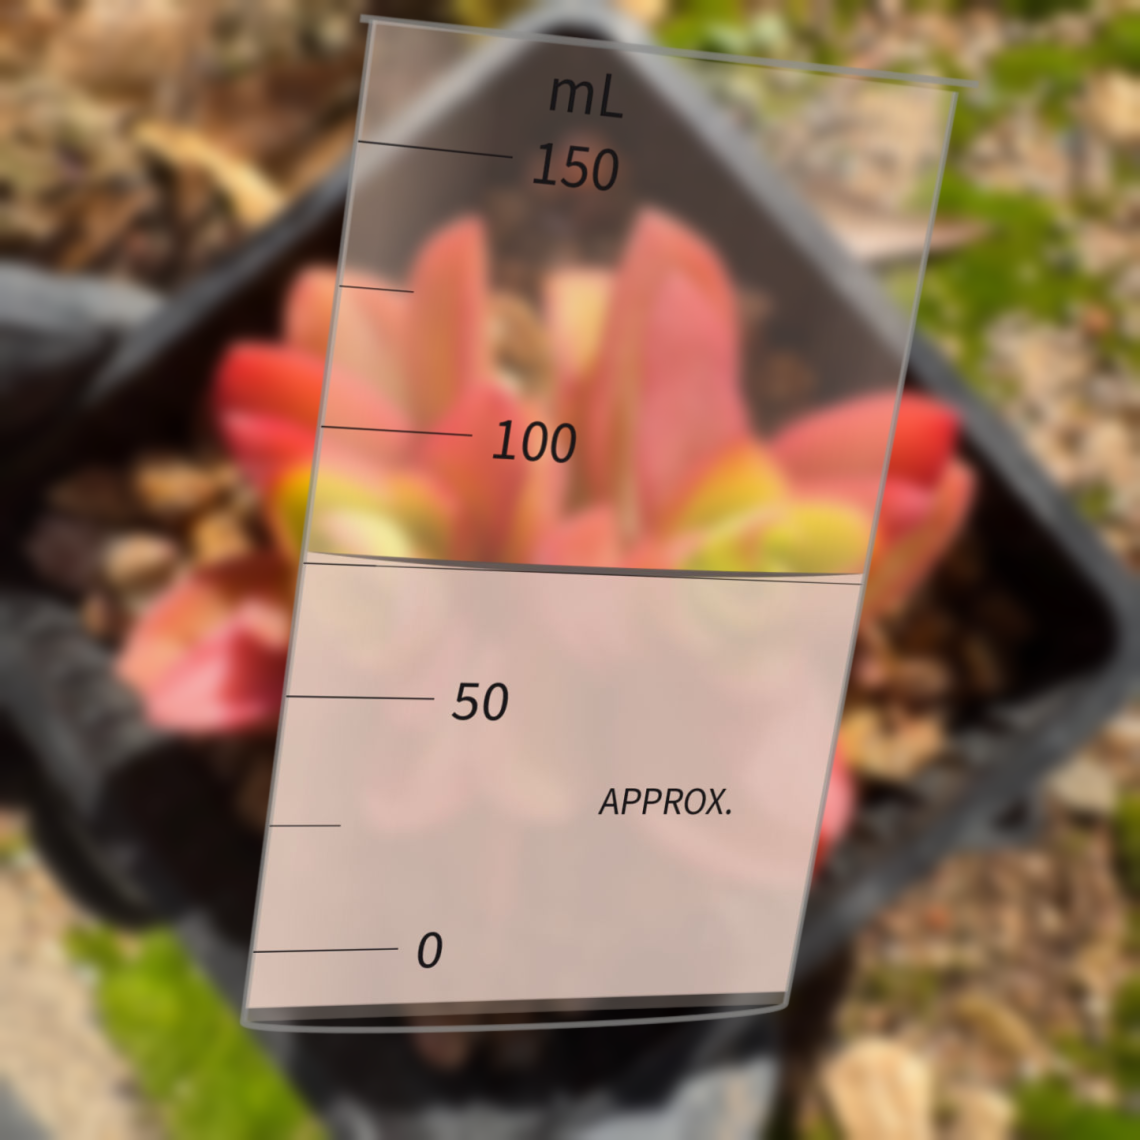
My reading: **75** mL
